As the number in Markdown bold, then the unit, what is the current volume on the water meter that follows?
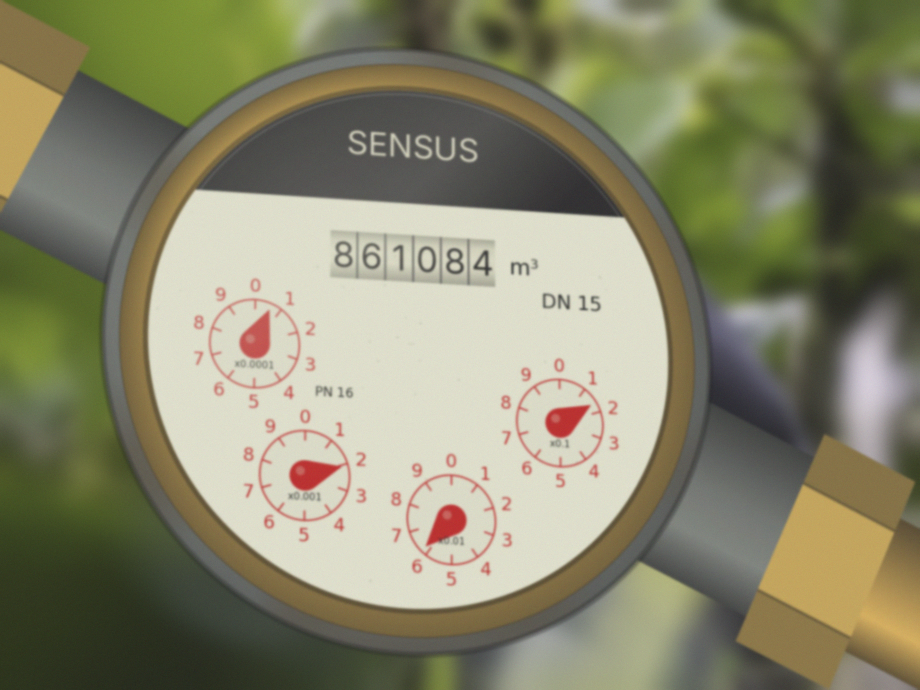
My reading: **861084.1620** m³
